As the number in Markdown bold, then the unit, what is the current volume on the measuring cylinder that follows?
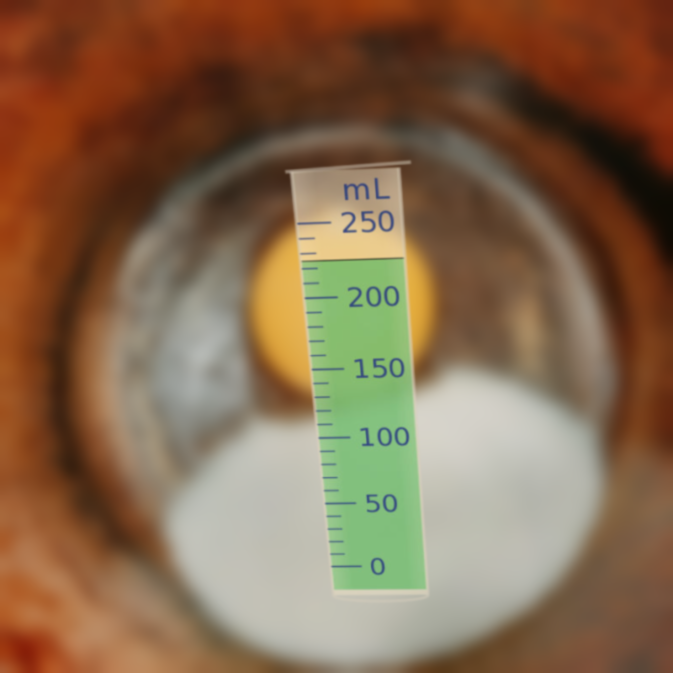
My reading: **225** mL
